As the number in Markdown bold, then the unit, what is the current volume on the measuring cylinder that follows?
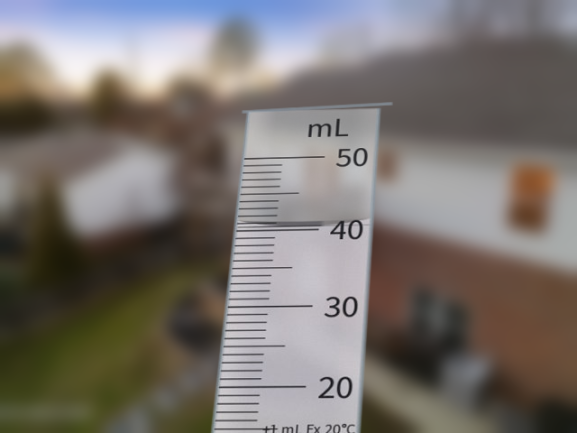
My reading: **40.5** mL
